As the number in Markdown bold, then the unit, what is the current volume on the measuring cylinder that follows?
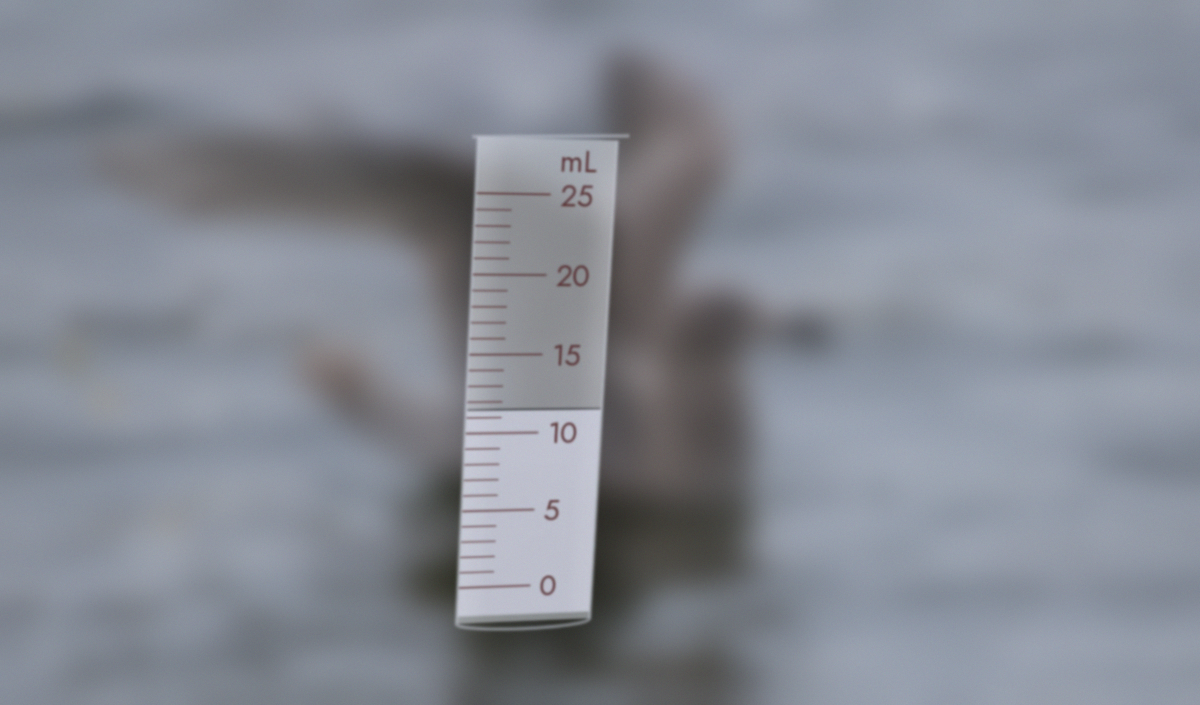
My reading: **11.5** mL
